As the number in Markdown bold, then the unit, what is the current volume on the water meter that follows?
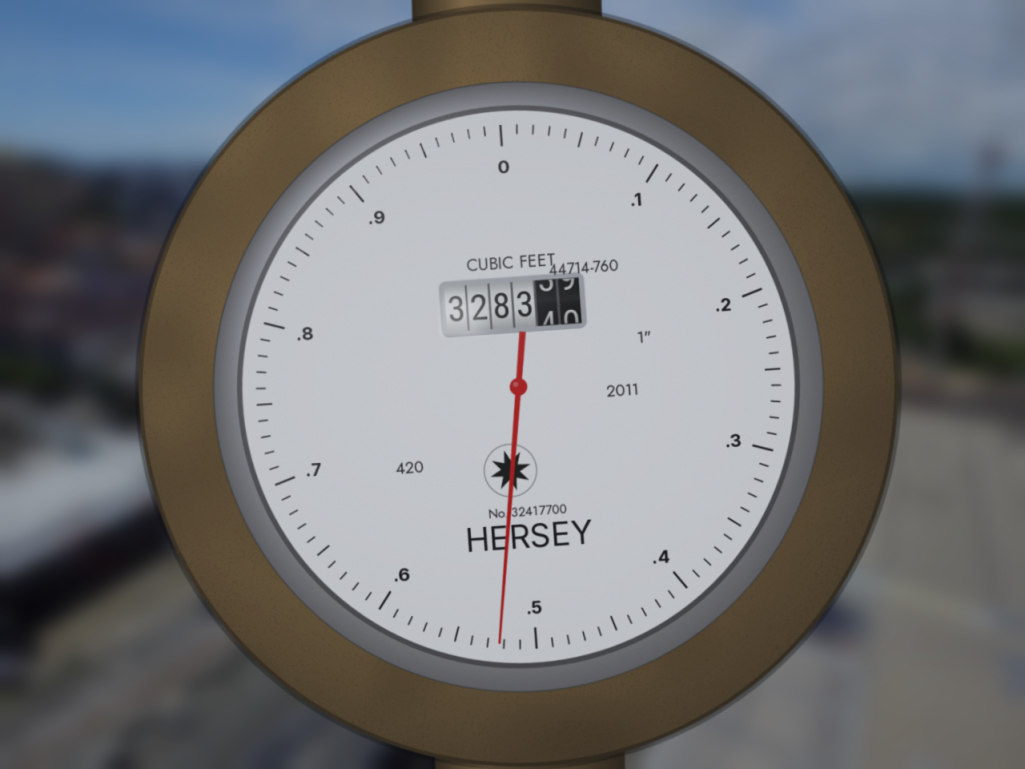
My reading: **328339.52** ft³
